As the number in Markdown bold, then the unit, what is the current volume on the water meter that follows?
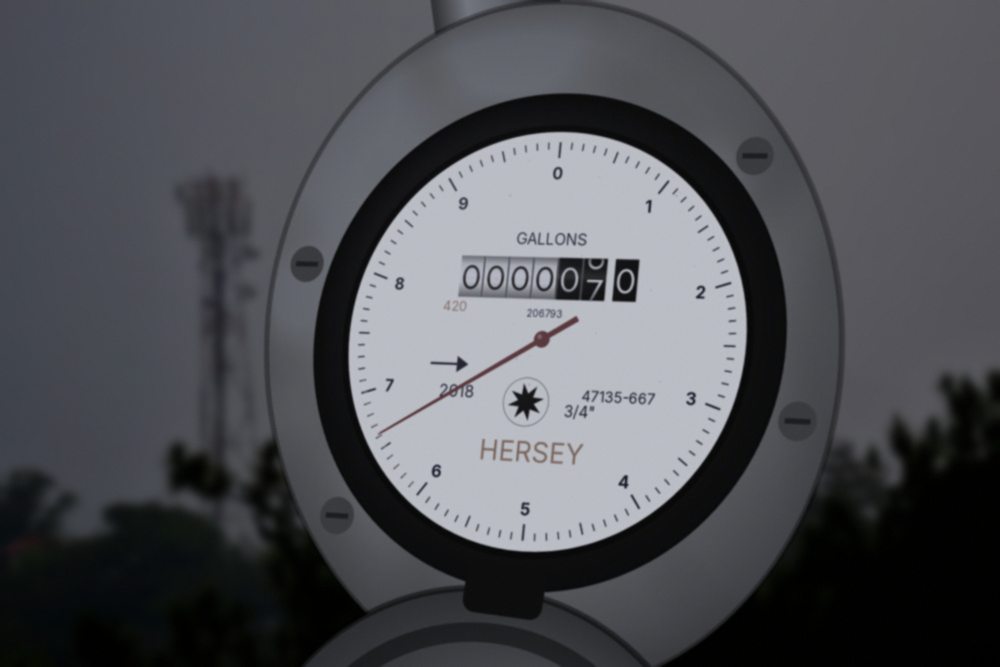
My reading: **66.6** gal
